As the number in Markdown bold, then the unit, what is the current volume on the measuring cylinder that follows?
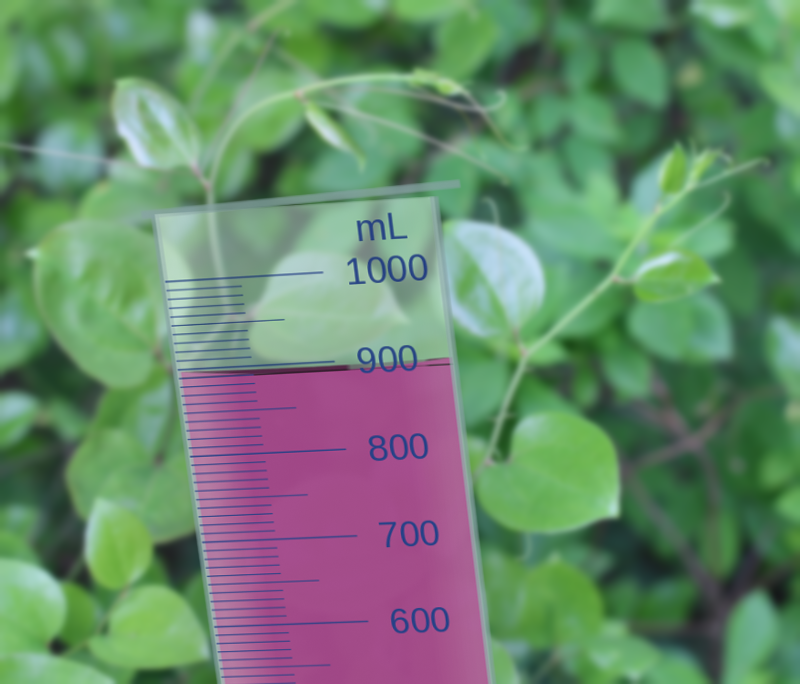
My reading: **890** mL
